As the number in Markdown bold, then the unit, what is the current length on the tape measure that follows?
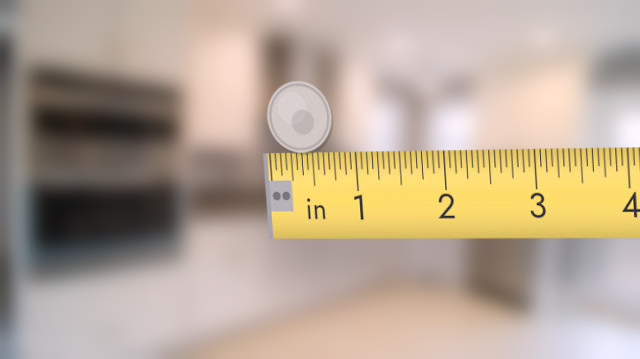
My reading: **0.75** in
